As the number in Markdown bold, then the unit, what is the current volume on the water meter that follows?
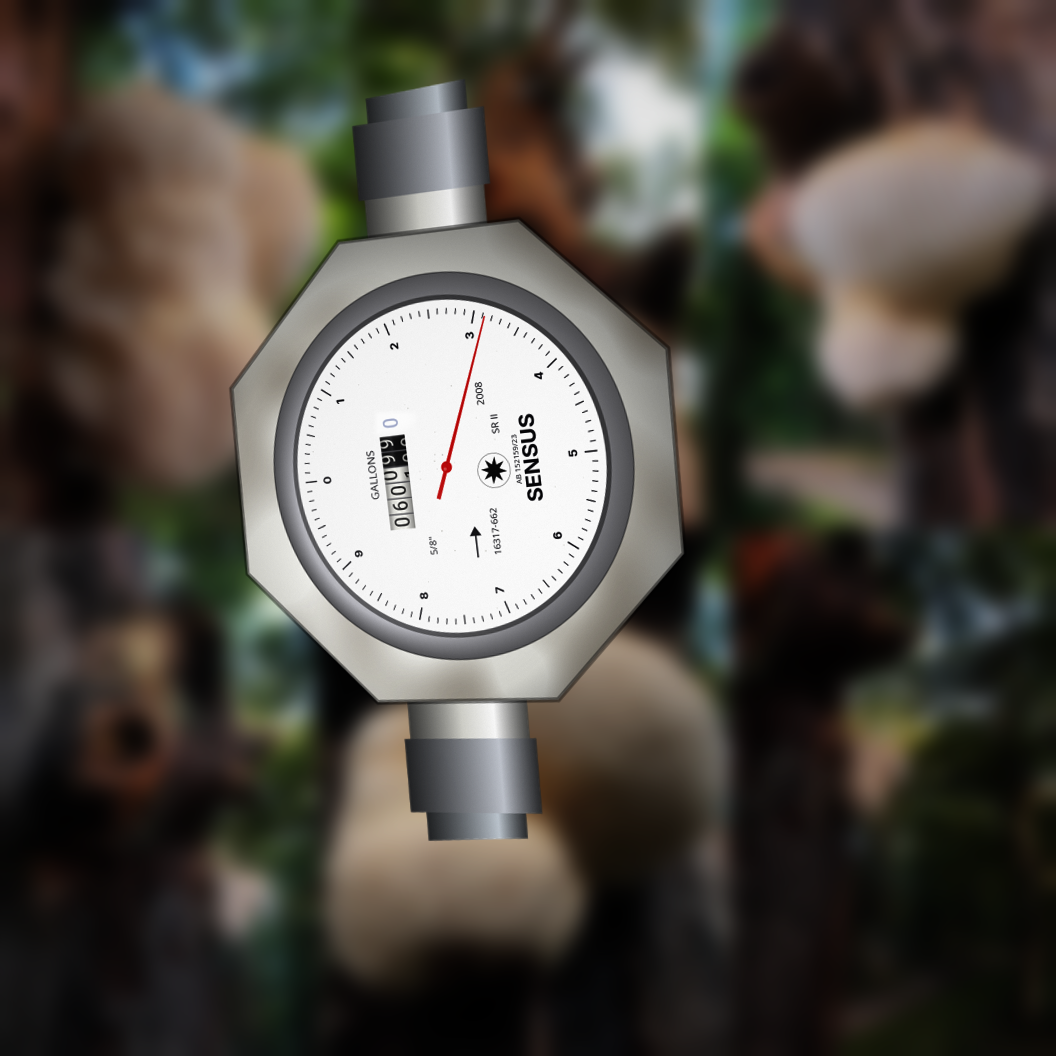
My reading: **600993.1** gal
